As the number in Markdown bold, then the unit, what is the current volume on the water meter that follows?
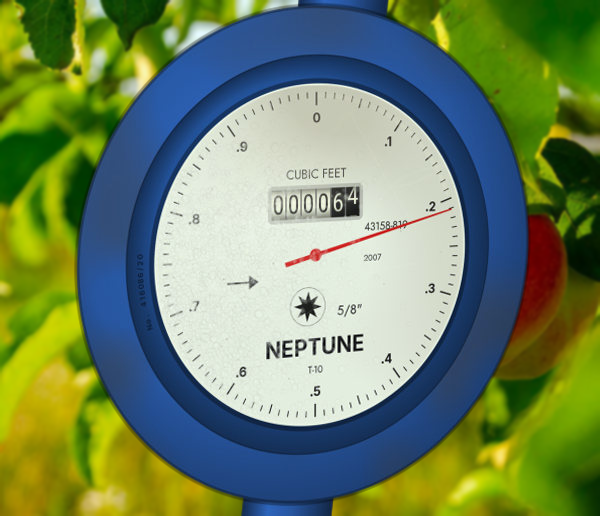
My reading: **64.21** ft³
